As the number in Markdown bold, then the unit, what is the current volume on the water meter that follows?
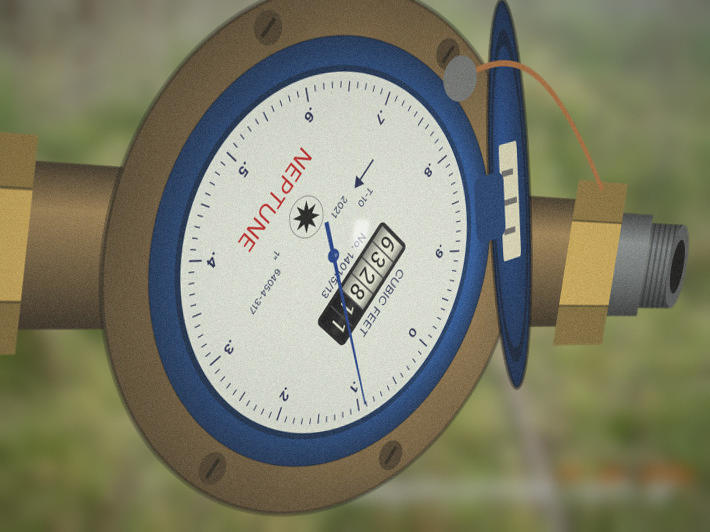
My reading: **632811.09** ft³
